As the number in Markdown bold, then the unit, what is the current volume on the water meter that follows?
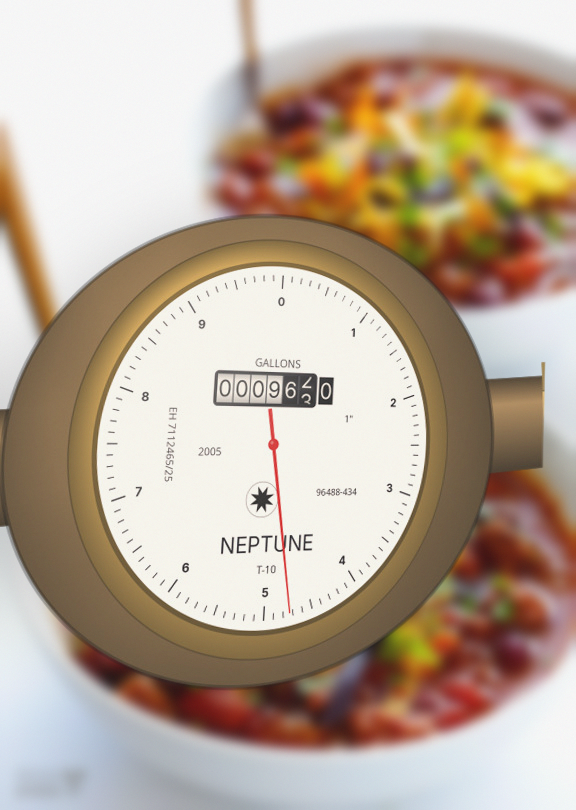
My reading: **9624.7** gal
